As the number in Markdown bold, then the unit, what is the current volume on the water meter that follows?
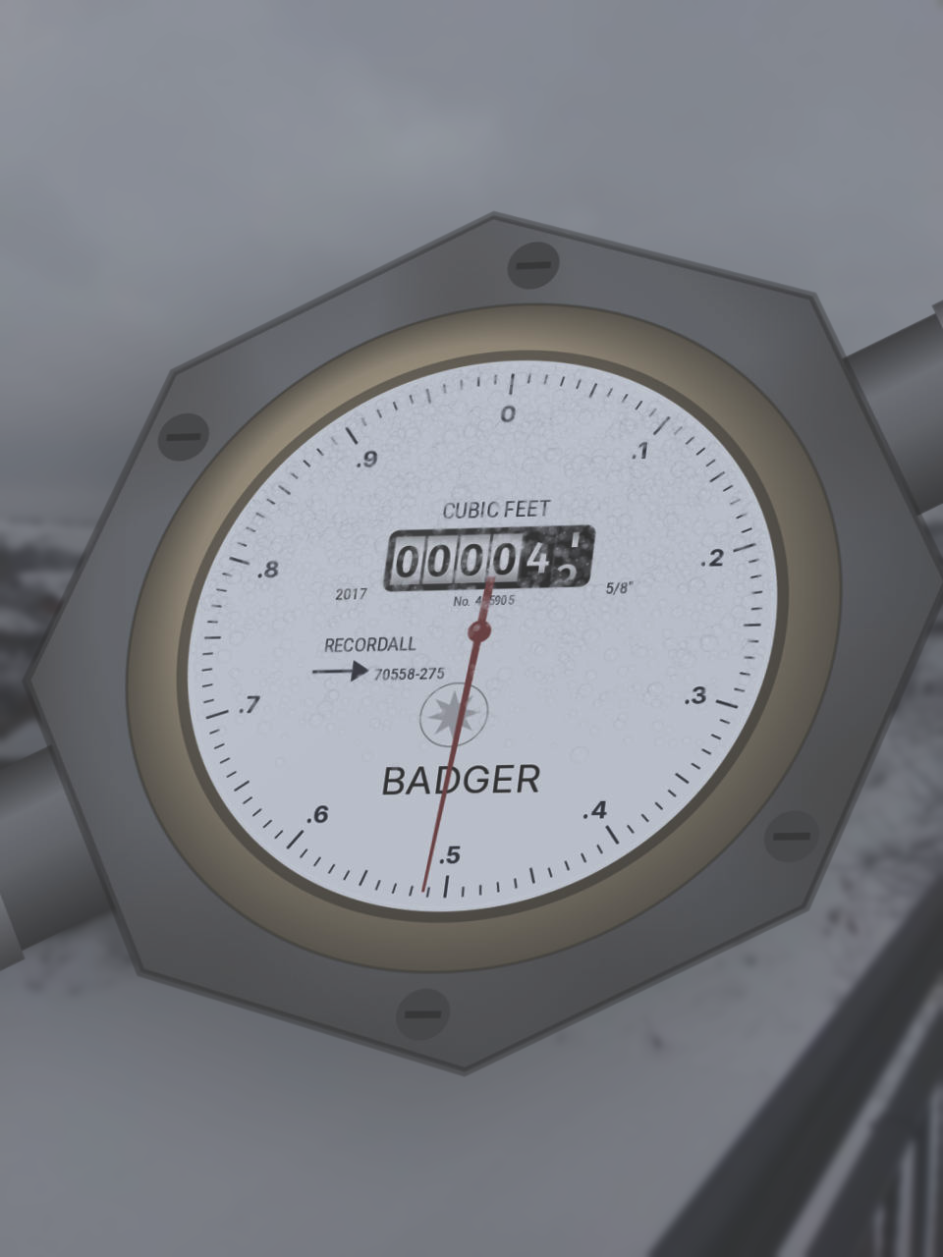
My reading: **41.51** ft³
